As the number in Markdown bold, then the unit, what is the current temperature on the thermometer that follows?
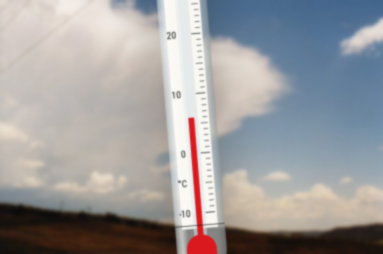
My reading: **6** °C
